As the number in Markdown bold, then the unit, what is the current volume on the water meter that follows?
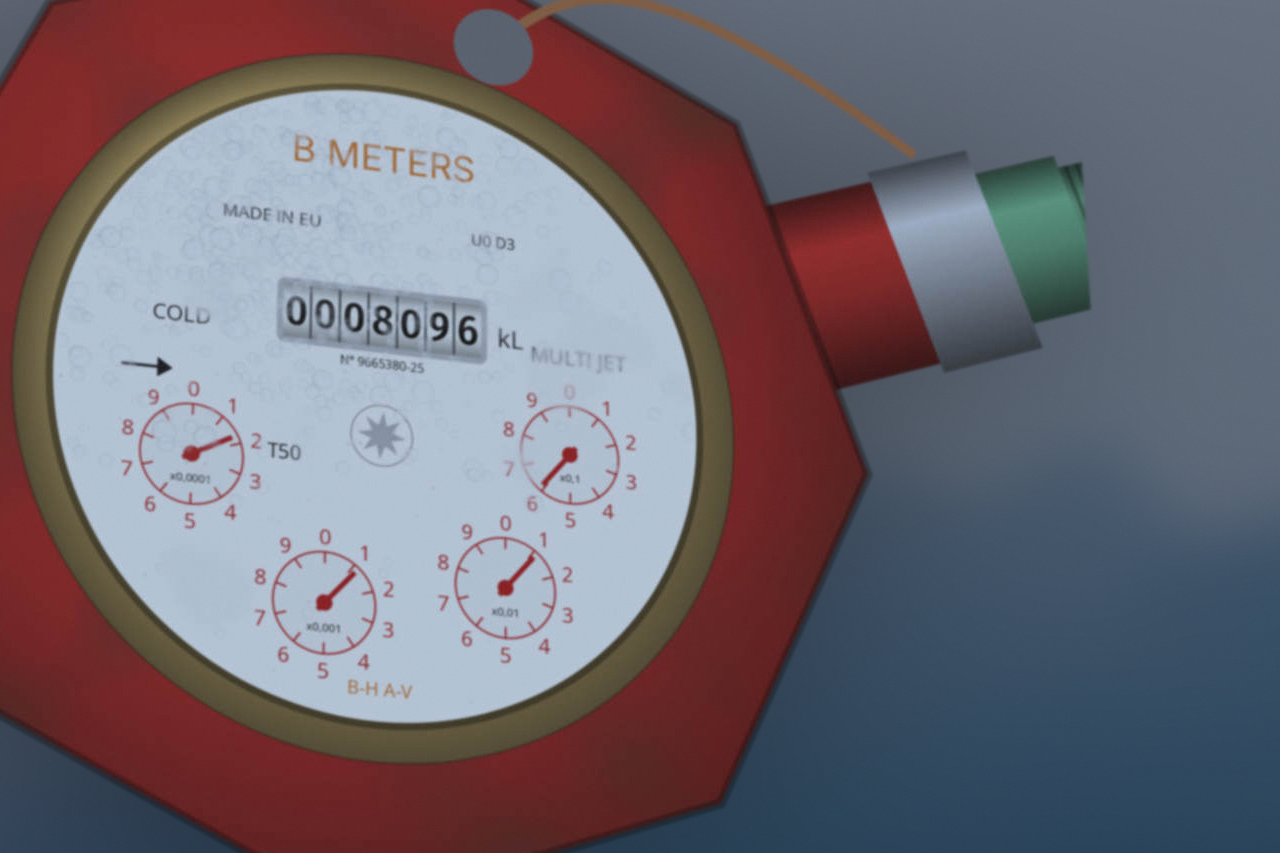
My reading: **8096.6111** kL
